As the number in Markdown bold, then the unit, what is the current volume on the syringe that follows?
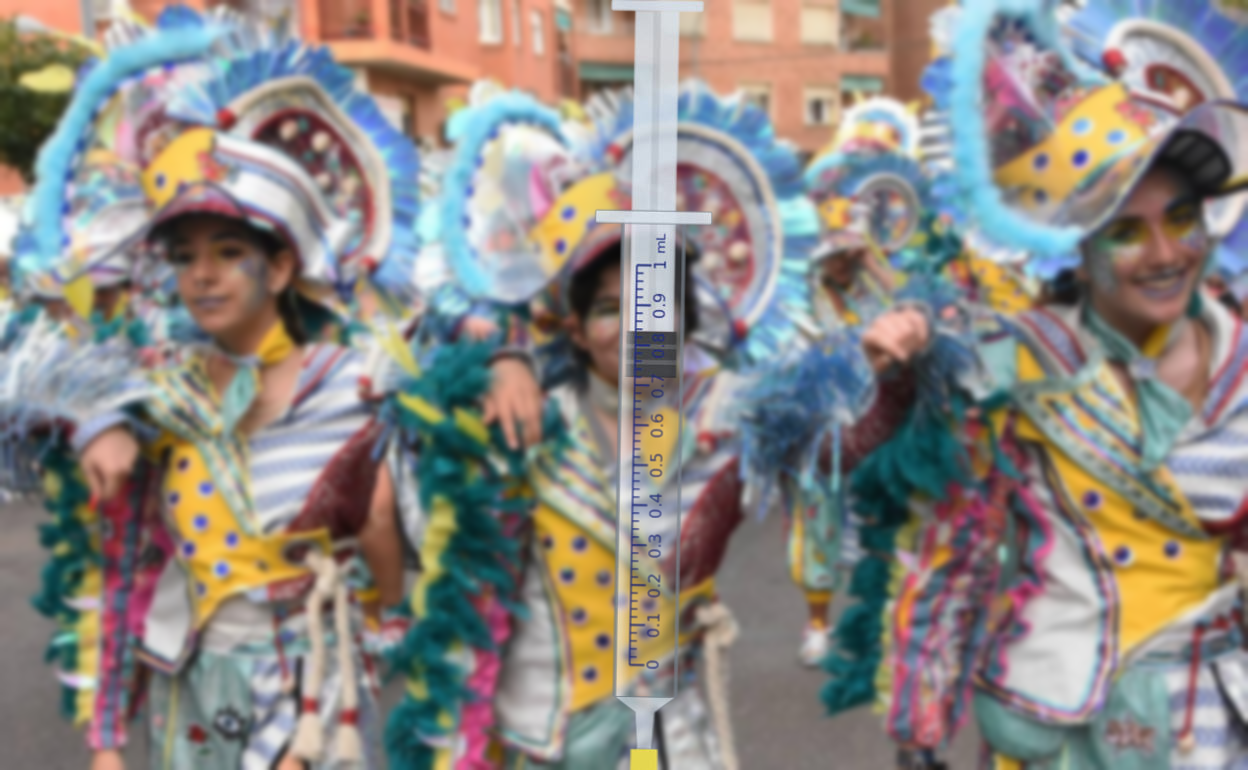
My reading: **0.72** mL
